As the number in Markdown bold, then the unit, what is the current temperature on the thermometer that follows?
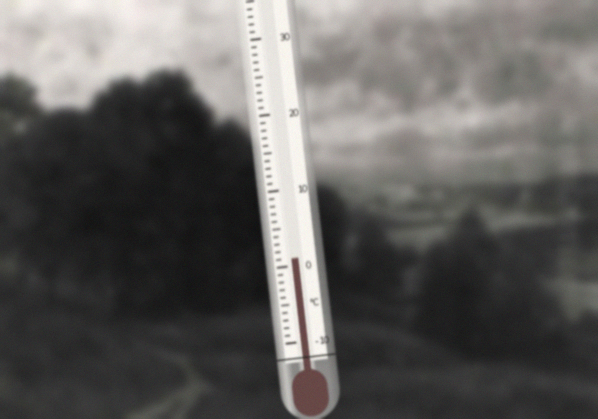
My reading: **1** °C
